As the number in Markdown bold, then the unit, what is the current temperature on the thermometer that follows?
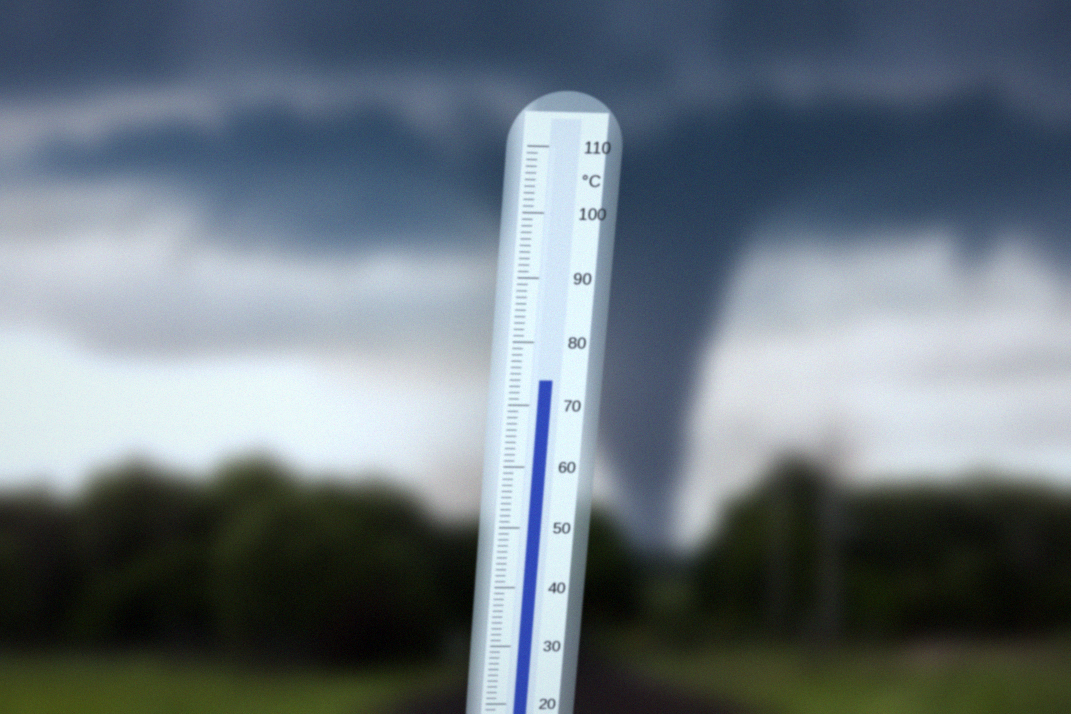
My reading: **74** °C
